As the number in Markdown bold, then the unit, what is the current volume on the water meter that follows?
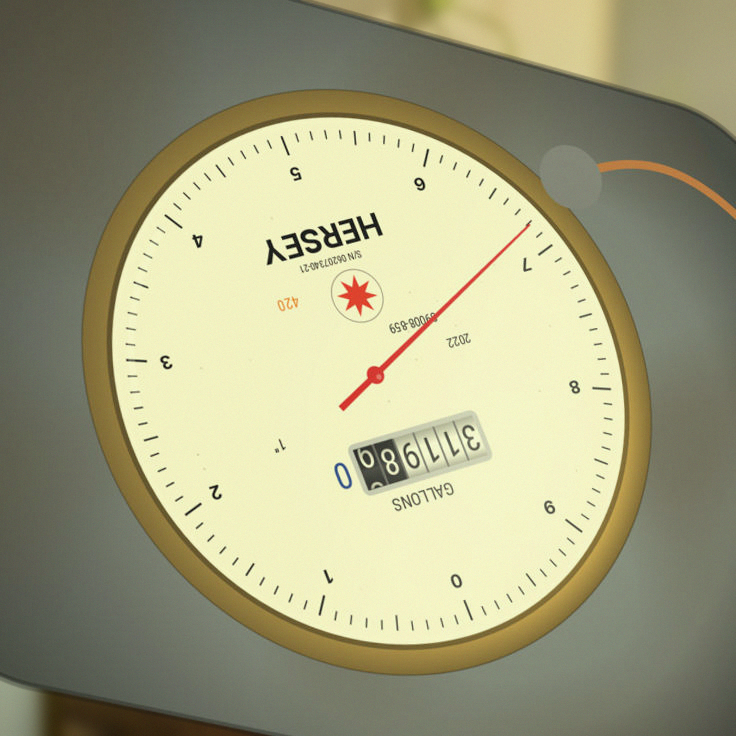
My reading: **3119886.8** gal
